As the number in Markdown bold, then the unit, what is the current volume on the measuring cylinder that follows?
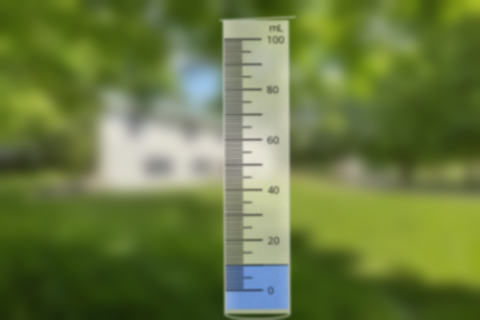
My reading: **10** mL
